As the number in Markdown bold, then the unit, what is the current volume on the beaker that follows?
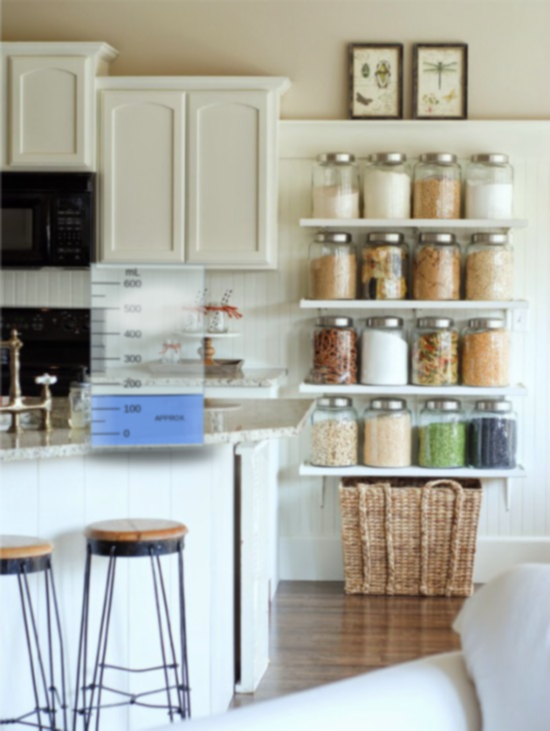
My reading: **150** mL
